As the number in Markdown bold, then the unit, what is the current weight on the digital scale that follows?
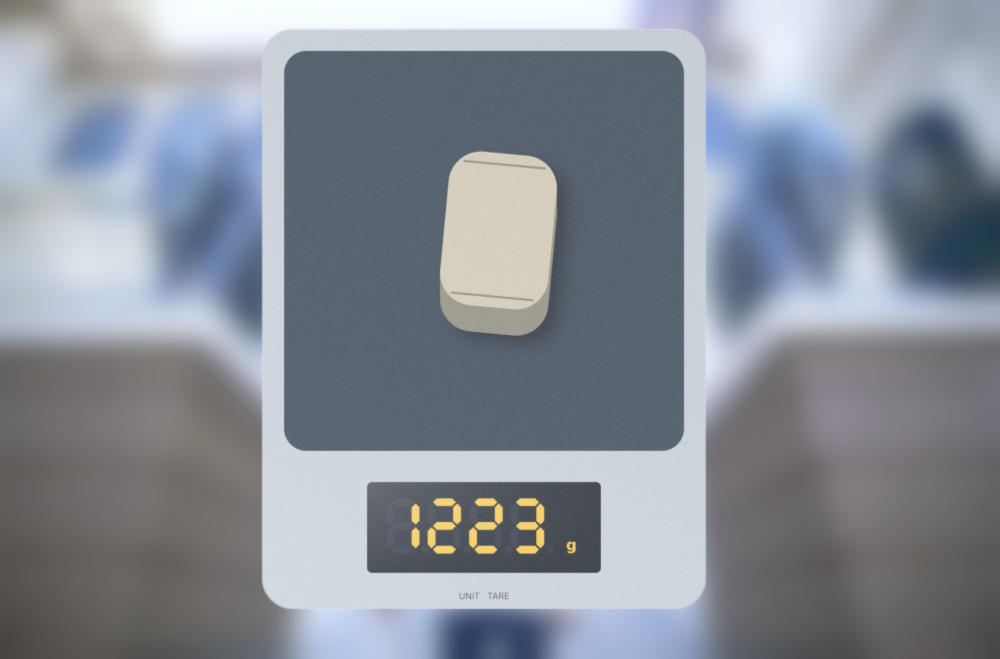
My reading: **1223** g
